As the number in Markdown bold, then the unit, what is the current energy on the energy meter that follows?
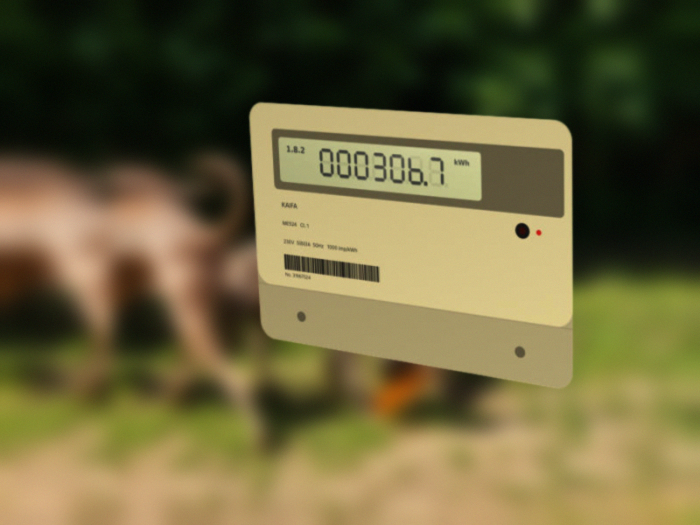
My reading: **306.7** kWh
